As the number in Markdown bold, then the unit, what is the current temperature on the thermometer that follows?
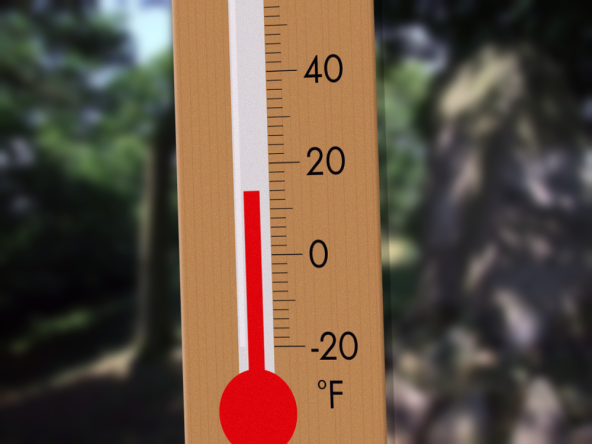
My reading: **14** °F
